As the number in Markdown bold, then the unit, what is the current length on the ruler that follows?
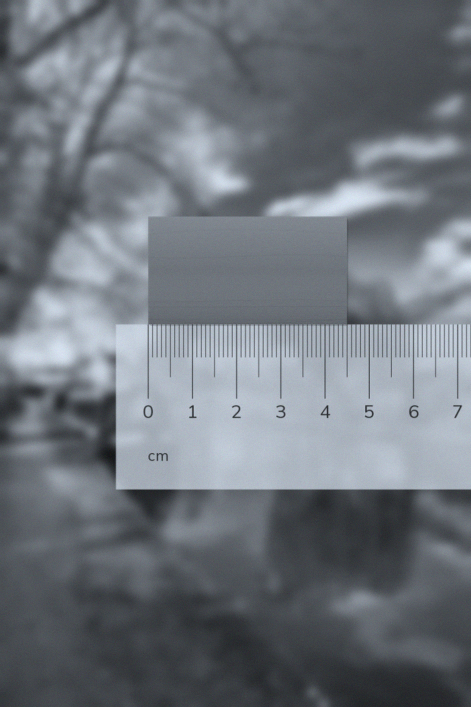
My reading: **4.5** cm
